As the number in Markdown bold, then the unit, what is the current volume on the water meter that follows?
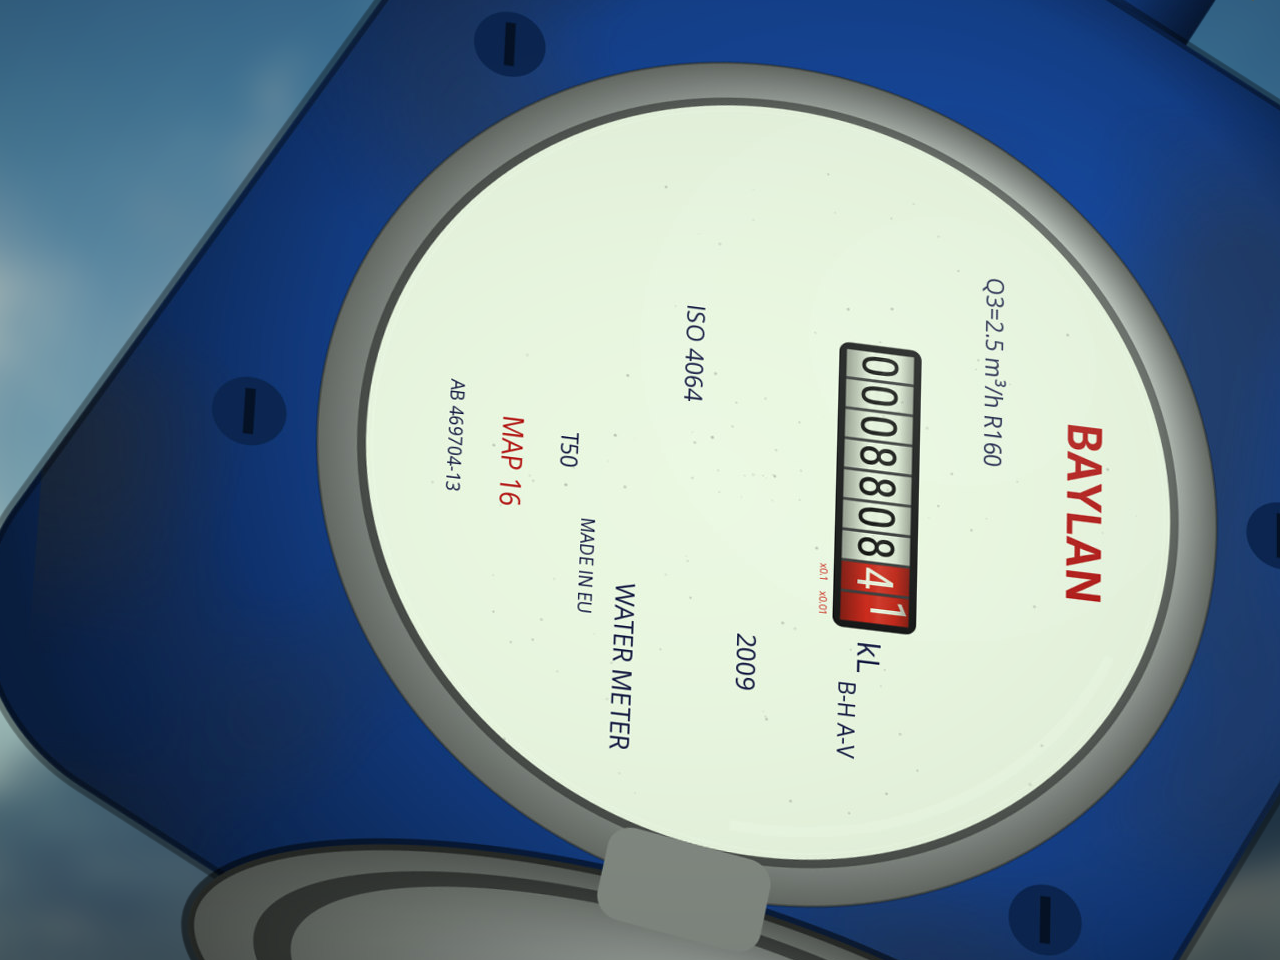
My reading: **8808.41** kL
